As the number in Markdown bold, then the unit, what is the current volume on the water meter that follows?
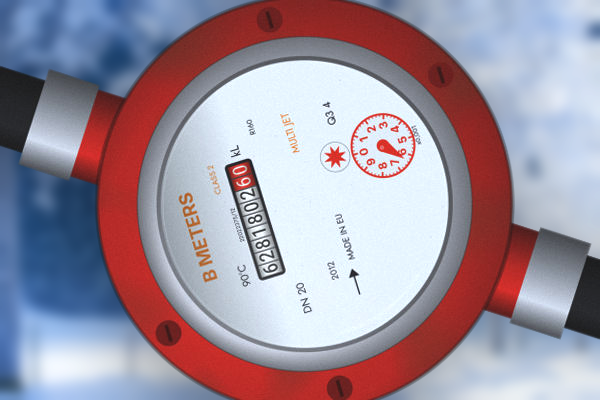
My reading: **6281802.606** kL
